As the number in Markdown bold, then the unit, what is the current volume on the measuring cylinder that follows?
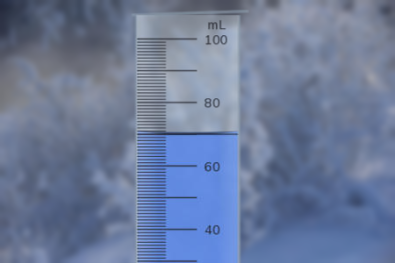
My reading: **70** mL
